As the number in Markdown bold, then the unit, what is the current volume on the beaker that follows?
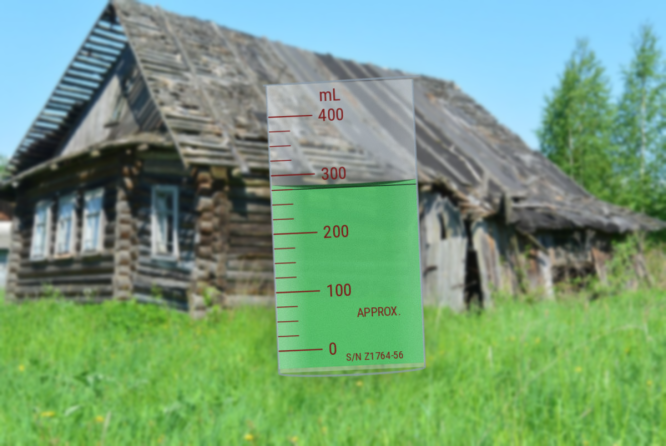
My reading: **275** mL
